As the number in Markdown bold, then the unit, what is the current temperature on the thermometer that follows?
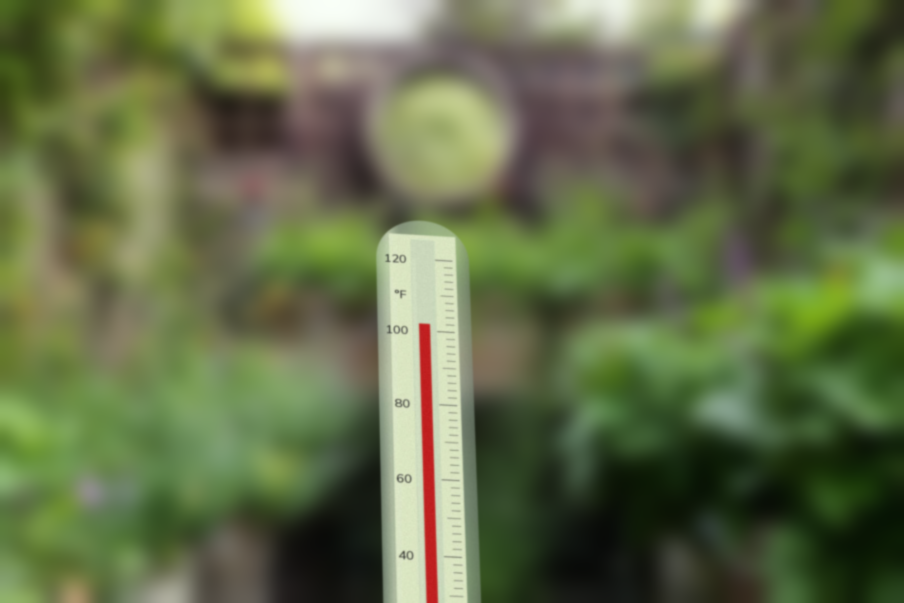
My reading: **102** °F
